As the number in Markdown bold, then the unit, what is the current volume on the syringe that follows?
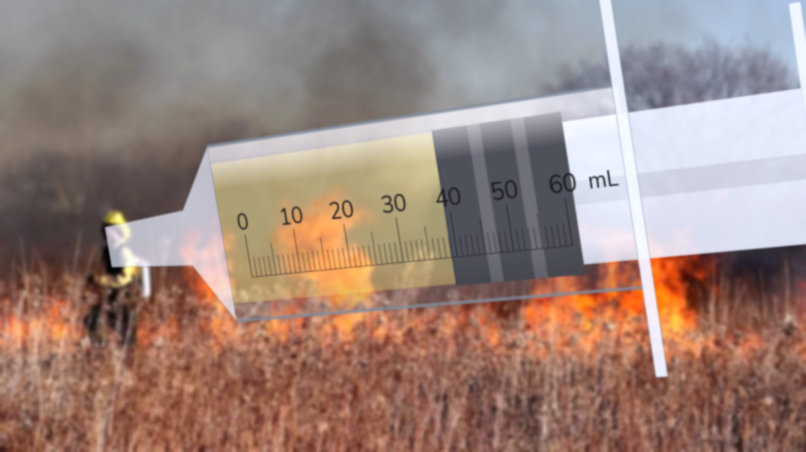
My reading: **39** mL
